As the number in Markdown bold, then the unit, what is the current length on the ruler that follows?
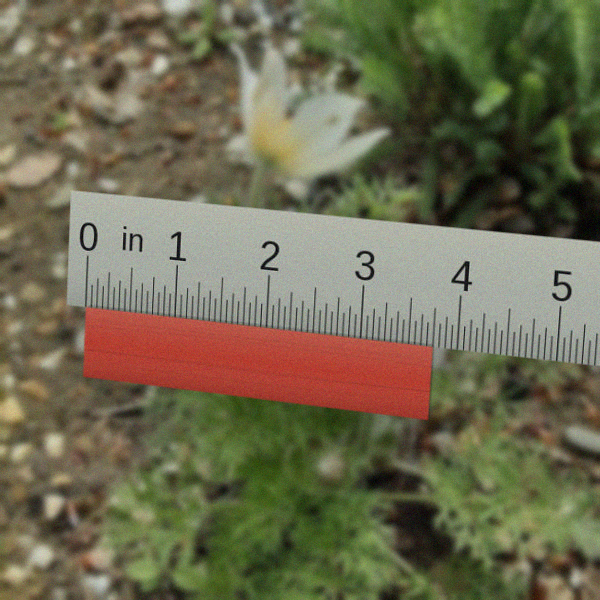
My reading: **3.75** in
